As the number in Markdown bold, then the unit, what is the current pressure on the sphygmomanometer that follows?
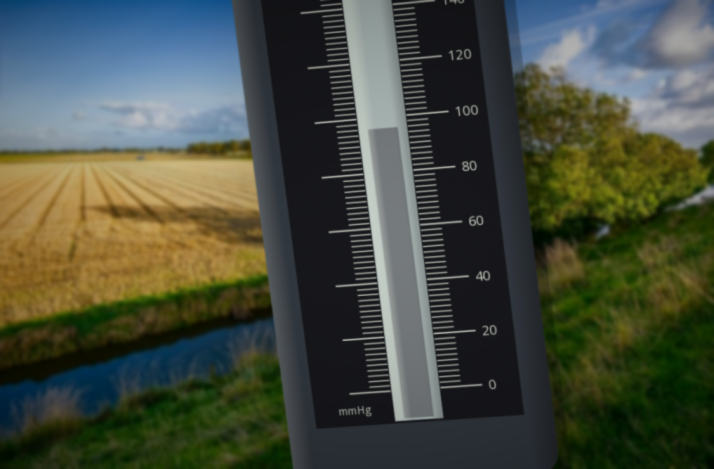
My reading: **96** mmHg
